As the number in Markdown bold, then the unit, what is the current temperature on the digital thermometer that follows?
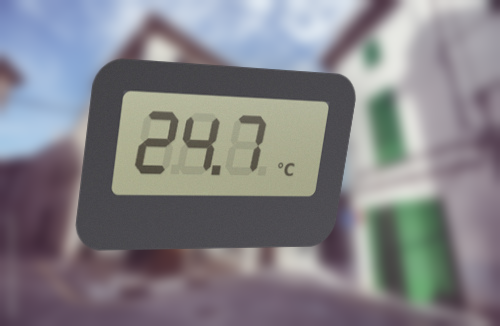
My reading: **24.7** °C
